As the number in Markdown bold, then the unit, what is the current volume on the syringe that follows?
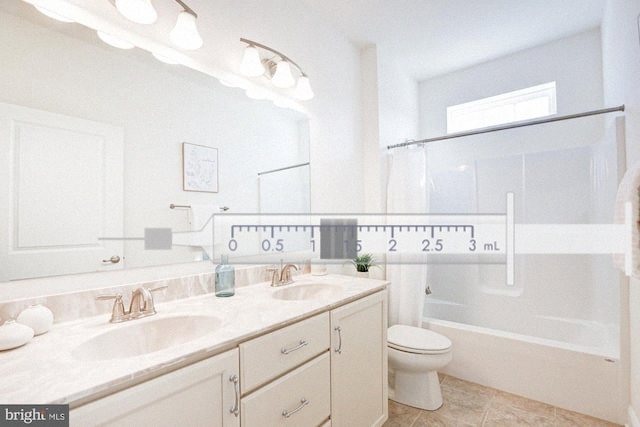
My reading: **1.1** mL
